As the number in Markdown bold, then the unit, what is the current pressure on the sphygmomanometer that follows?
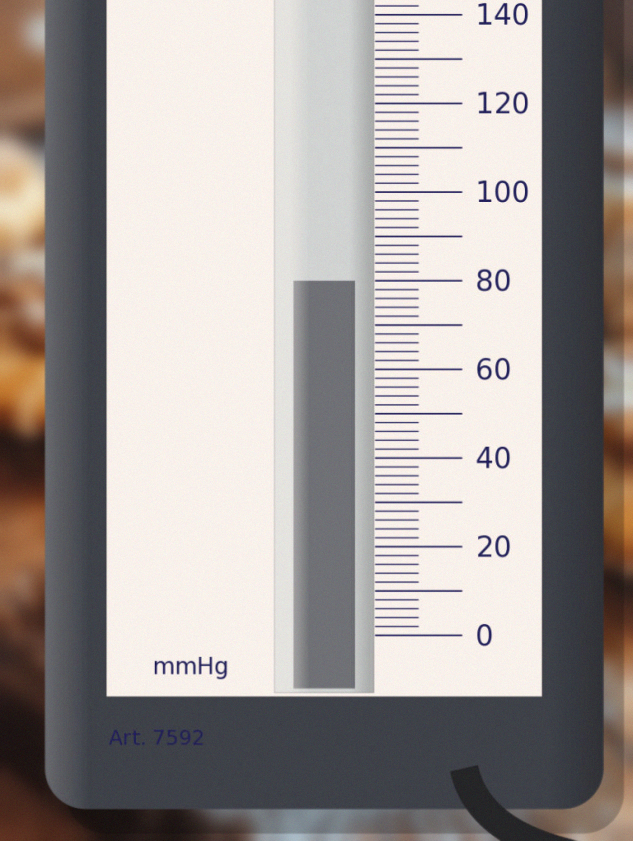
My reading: **80** mmHg
